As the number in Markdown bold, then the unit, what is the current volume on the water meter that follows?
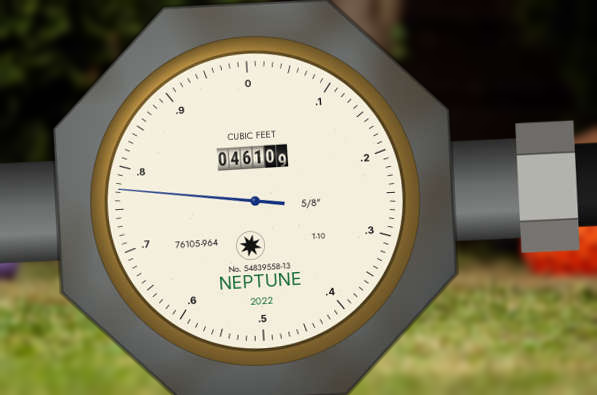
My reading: **46108.77** ft³
